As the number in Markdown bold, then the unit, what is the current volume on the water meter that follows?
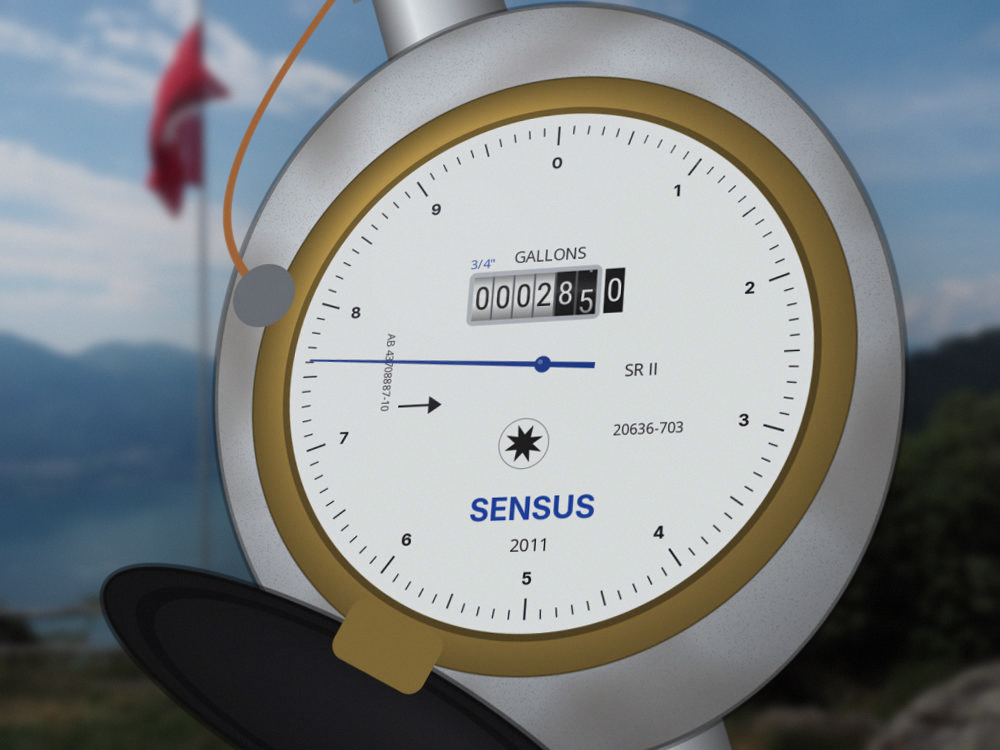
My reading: **2847.6** gal
